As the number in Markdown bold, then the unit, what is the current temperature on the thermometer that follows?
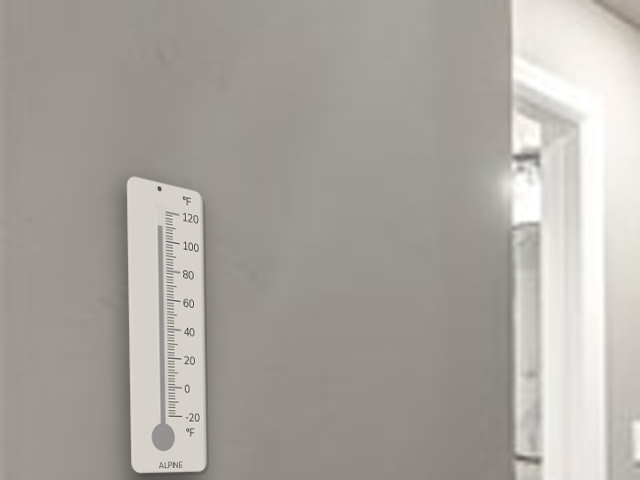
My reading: **110** °F
